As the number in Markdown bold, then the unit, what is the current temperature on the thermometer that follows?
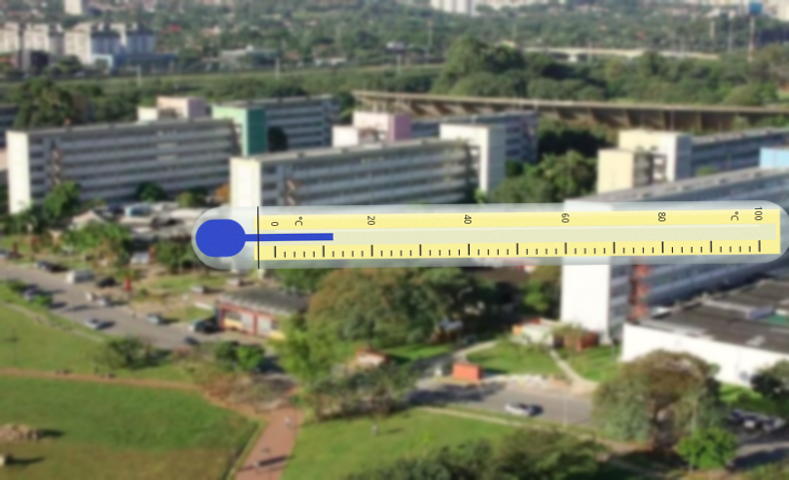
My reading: **12** °C
